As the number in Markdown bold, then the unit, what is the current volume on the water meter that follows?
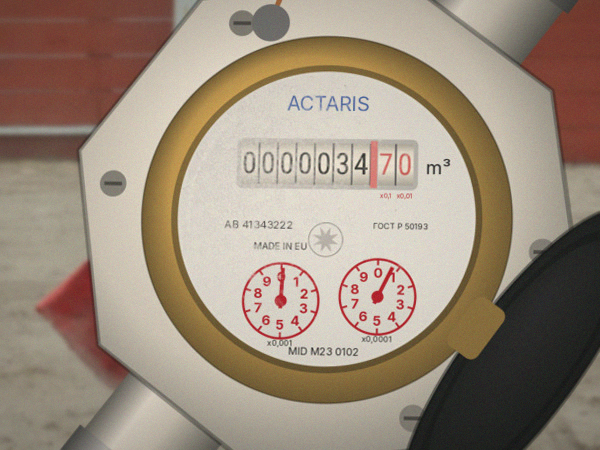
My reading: **34.7000** m³
